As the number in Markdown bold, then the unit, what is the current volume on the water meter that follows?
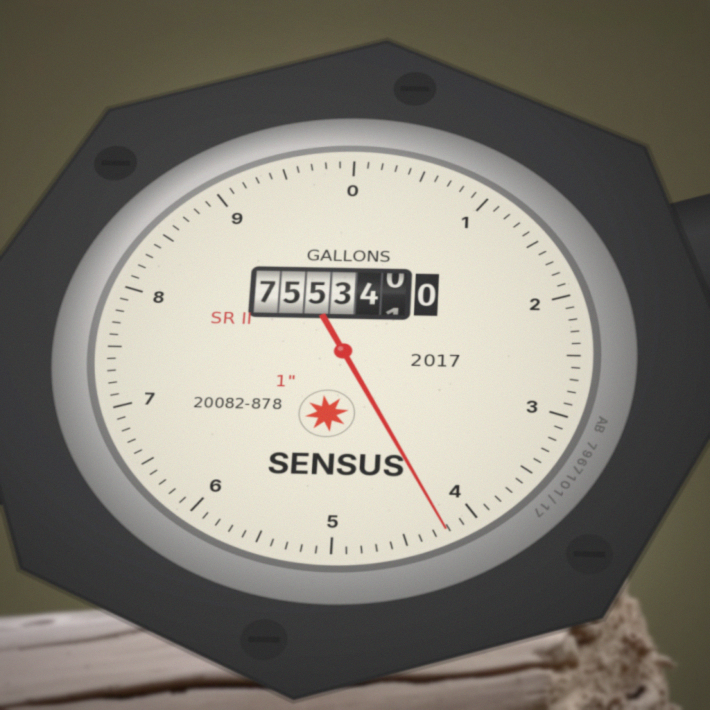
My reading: **7553404.2** gal
